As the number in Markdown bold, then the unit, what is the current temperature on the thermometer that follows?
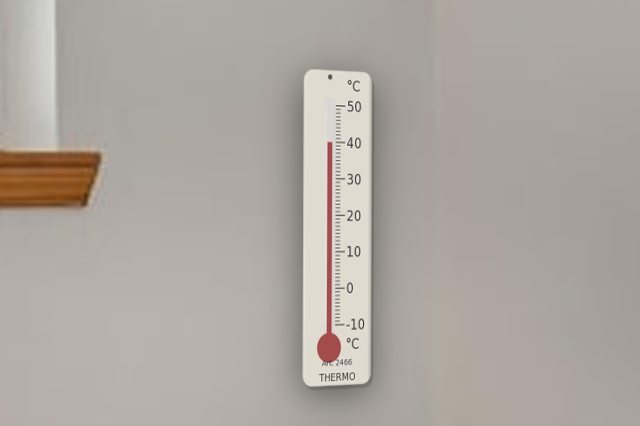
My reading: **40** °C
